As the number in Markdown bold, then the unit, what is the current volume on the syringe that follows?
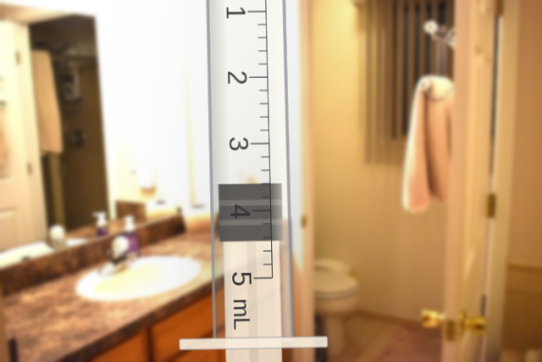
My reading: **3.6** mL
